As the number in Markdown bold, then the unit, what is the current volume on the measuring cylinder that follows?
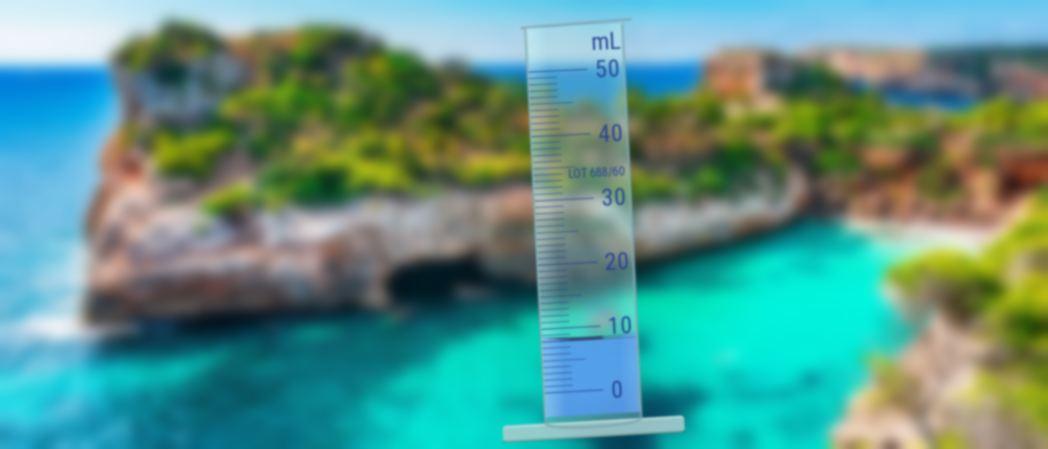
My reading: **8** mL
